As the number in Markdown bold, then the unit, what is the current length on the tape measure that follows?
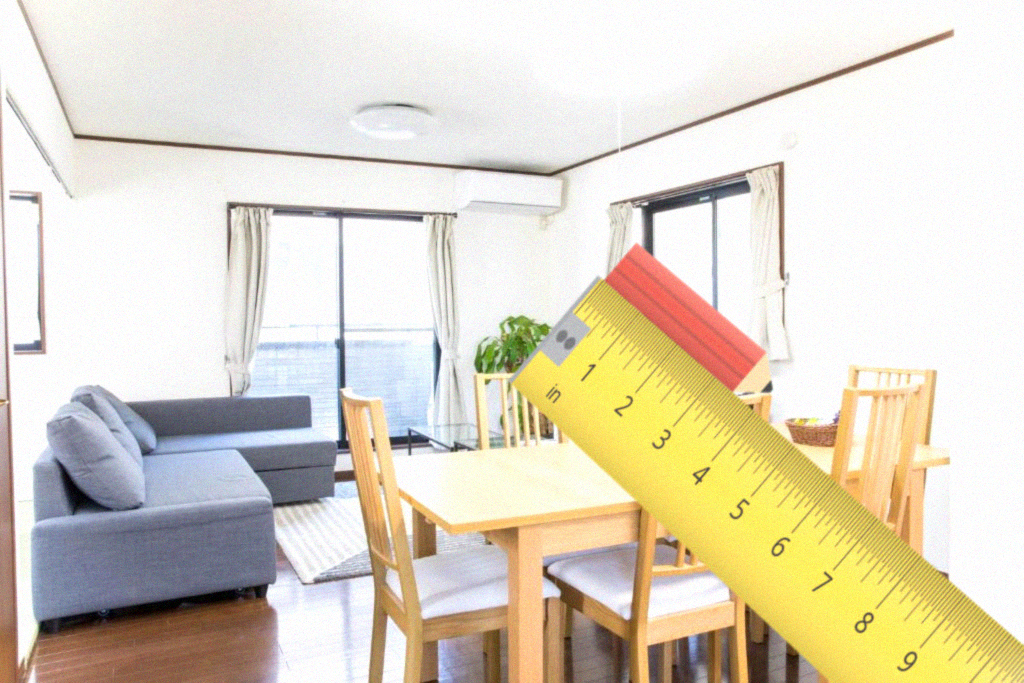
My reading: **4** in
